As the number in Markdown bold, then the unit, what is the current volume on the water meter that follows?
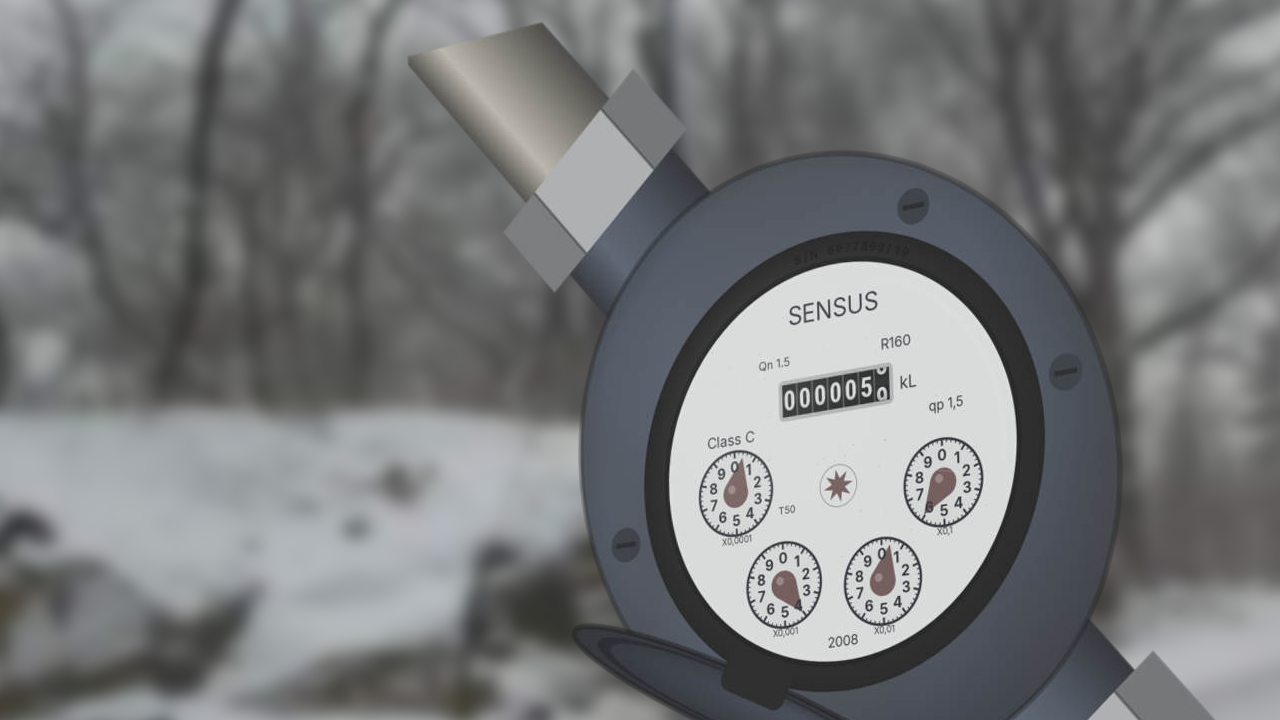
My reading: **58.6040** kL
